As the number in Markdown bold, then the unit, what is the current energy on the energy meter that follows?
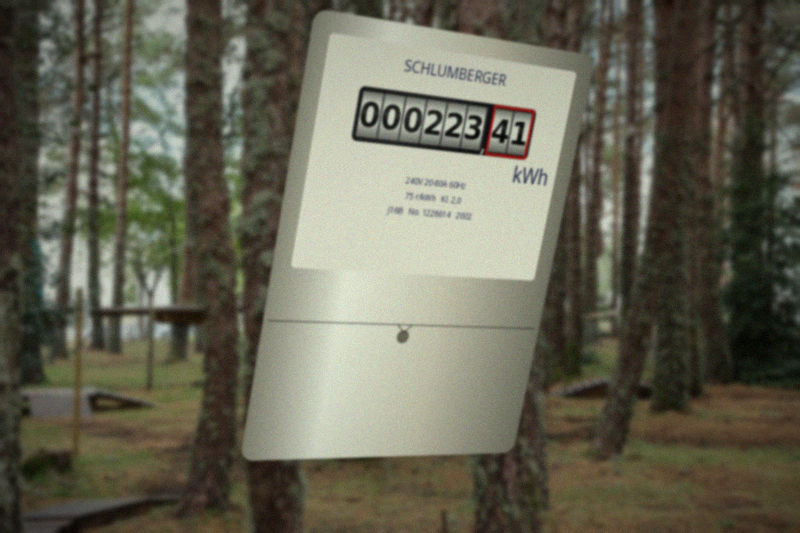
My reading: **223.41** kWh
